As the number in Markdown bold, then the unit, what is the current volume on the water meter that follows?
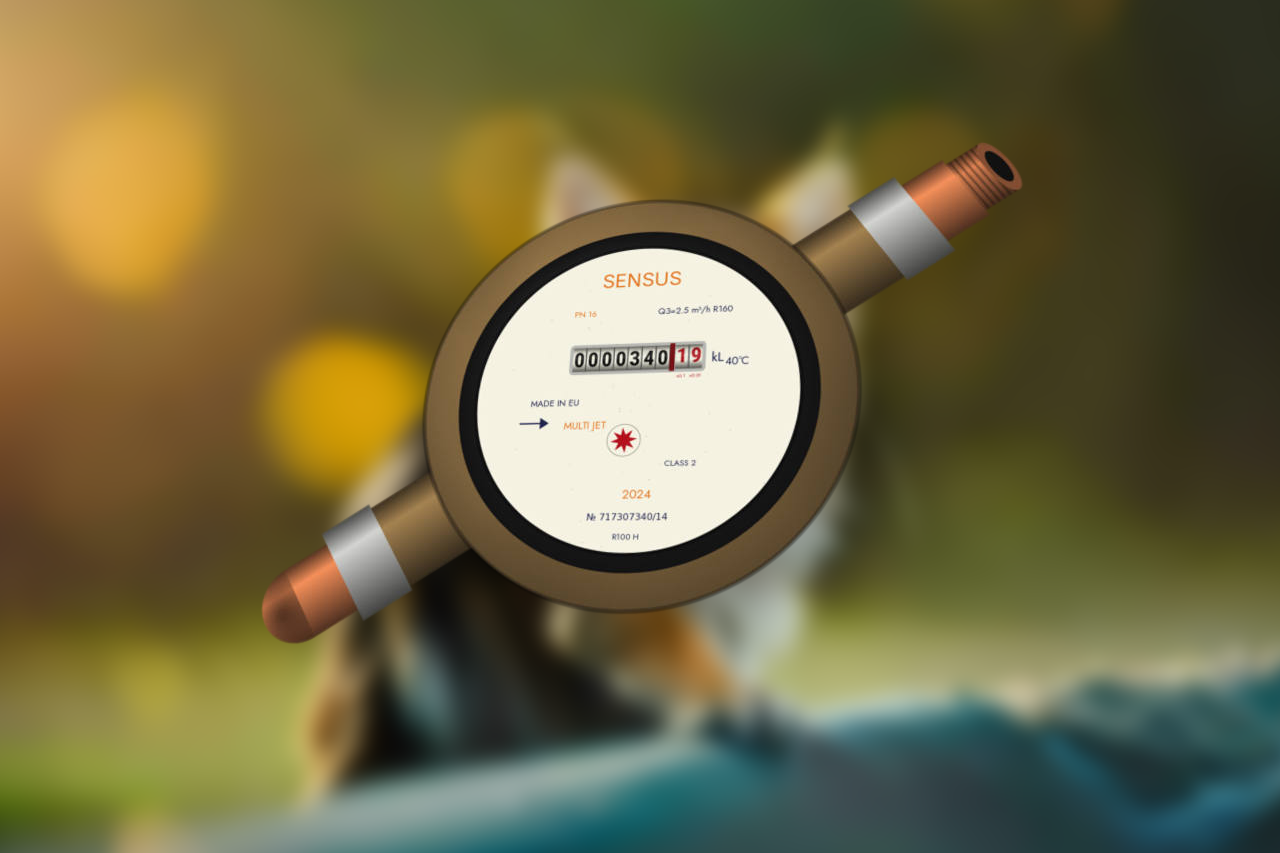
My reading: **340.19** kL
